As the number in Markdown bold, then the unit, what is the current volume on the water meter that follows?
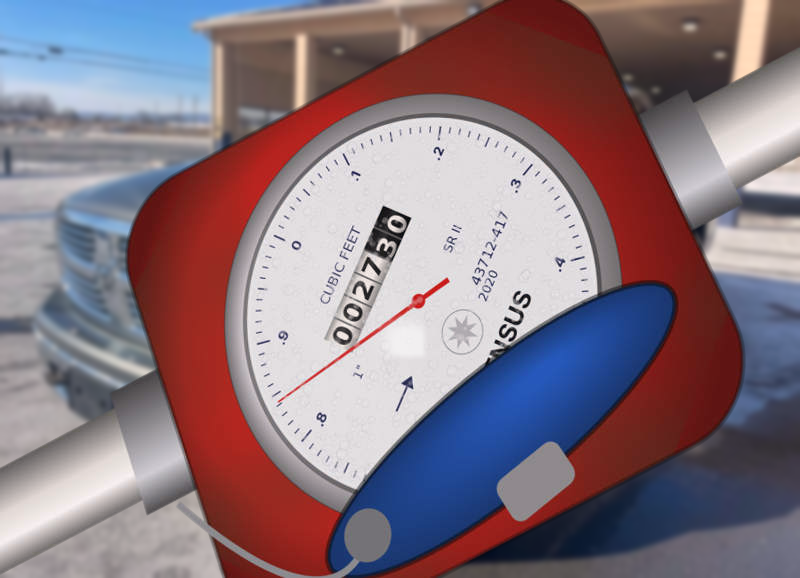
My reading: **2729.84** ft³
